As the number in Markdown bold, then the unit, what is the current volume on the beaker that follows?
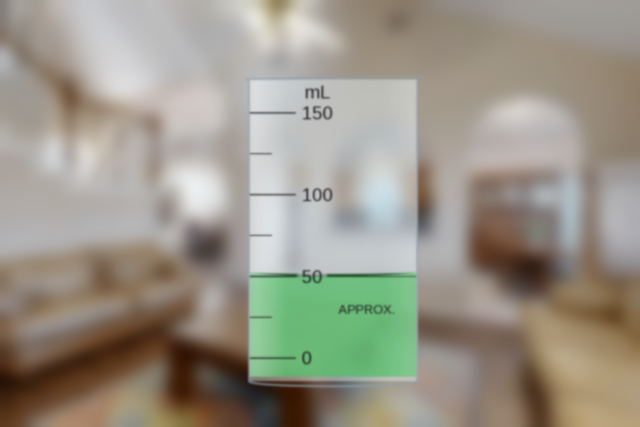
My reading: **50** mL
